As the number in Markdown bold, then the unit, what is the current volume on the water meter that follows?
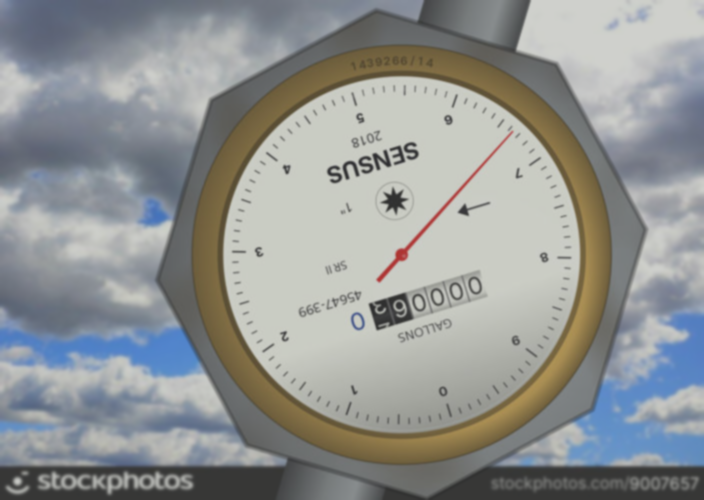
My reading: **626.6** gal
